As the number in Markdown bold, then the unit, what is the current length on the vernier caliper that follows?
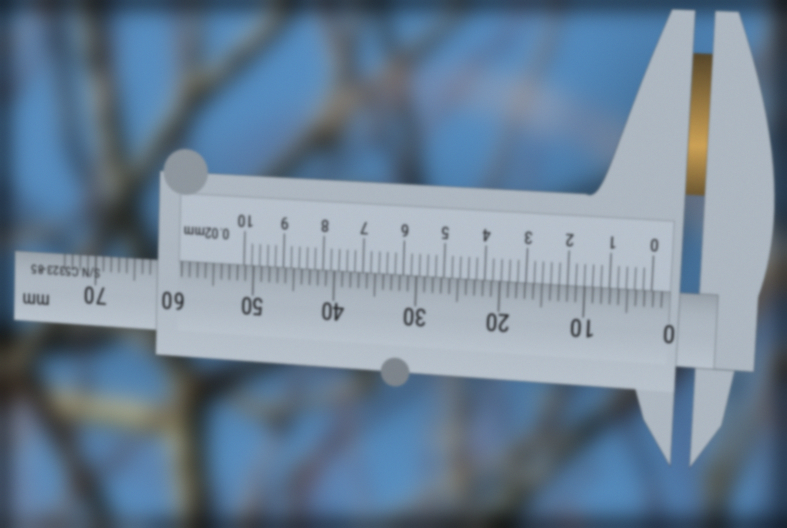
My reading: **2.2** mm
